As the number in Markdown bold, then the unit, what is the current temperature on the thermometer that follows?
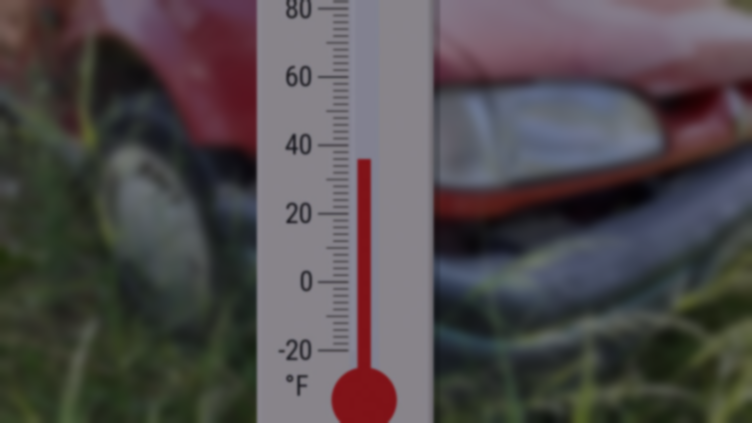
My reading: **36** °F
